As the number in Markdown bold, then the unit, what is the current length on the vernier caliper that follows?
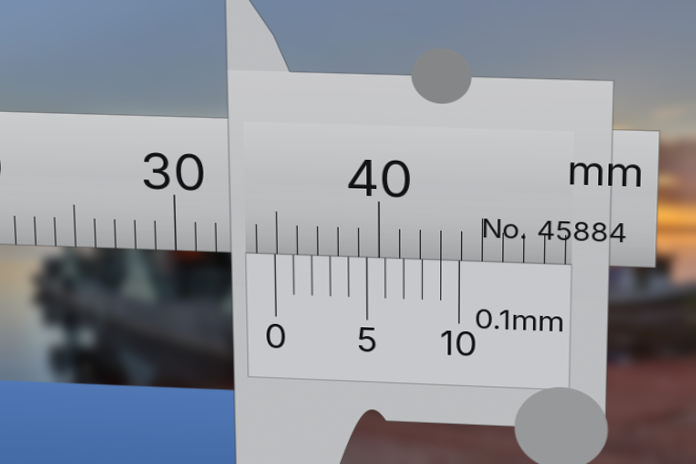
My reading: **34.9** mm
